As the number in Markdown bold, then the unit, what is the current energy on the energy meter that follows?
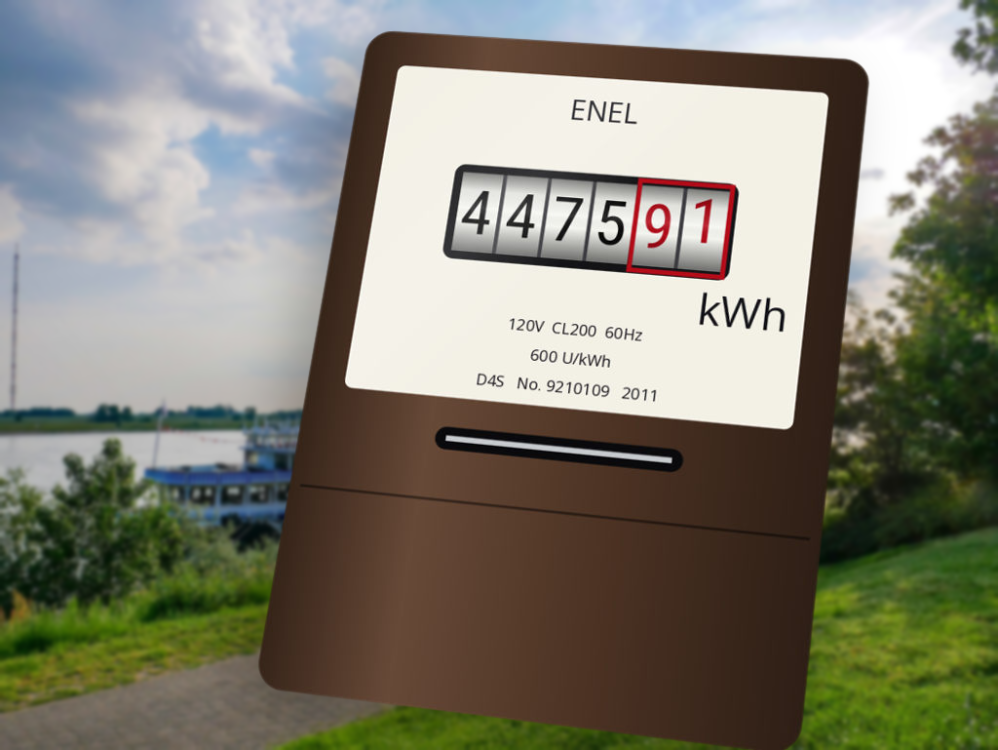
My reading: **4475.91** kWh
